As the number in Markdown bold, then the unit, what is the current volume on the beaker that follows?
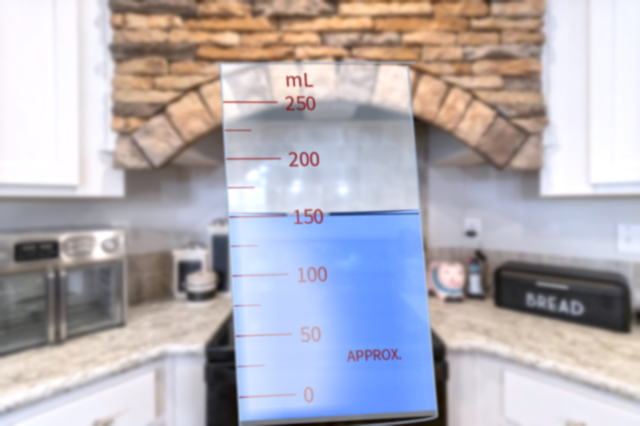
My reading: **150** mL
